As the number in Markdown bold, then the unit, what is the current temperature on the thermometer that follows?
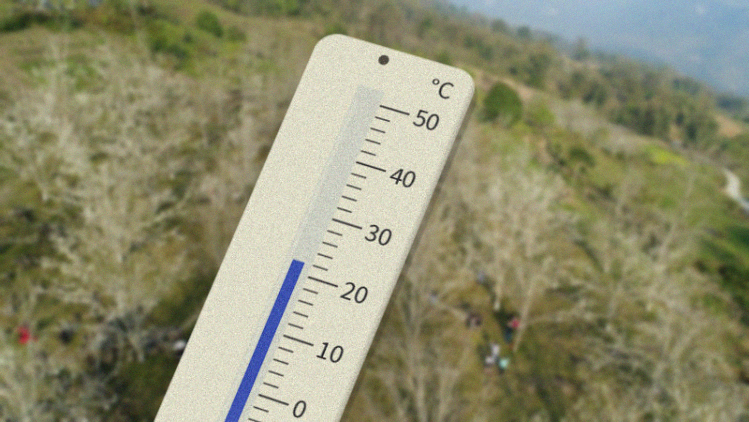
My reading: **22** °C
